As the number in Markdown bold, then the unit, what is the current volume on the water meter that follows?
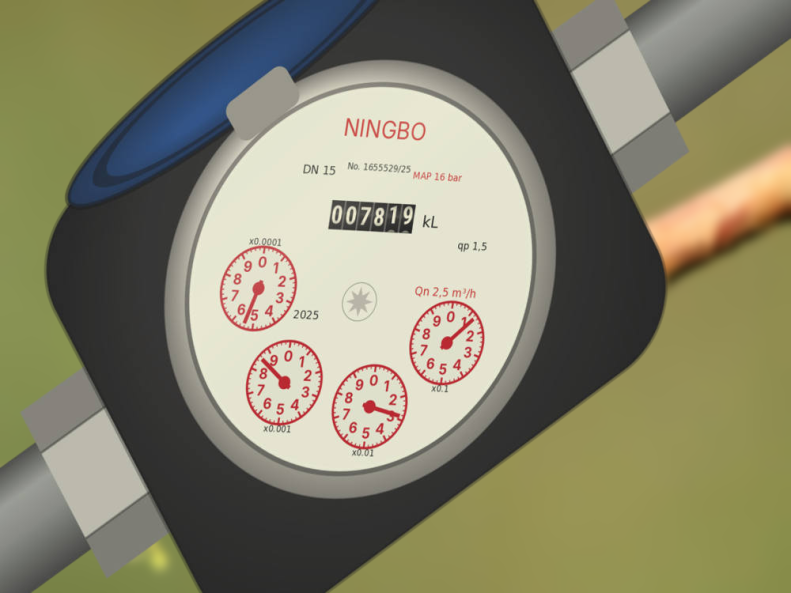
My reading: **7819.1285** kL
